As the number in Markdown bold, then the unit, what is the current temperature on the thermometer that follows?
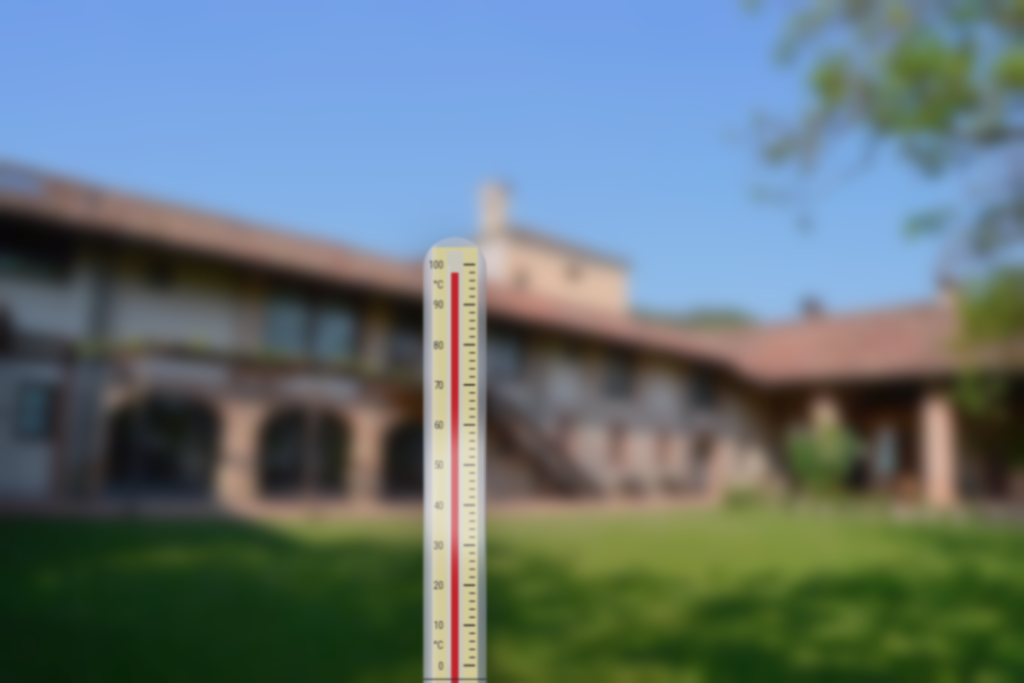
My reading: **98** °C
